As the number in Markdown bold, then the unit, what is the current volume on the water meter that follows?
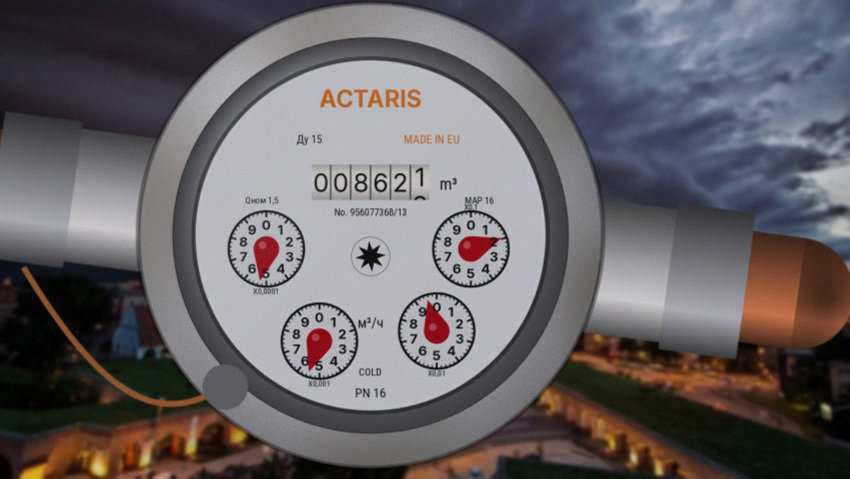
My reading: **8621.1955** m³
